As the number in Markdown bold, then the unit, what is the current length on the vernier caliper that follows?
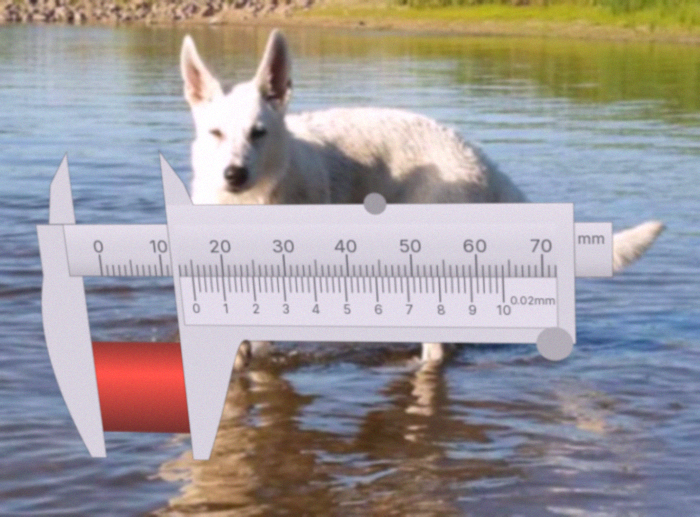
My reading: **15.0** mm
